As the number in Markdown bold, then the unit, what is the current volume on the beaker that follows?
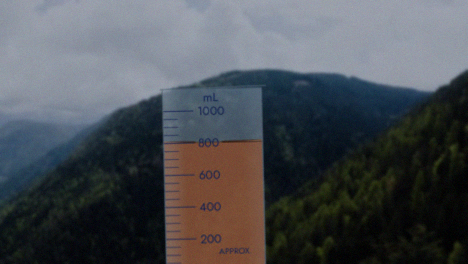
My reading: **800** mL
